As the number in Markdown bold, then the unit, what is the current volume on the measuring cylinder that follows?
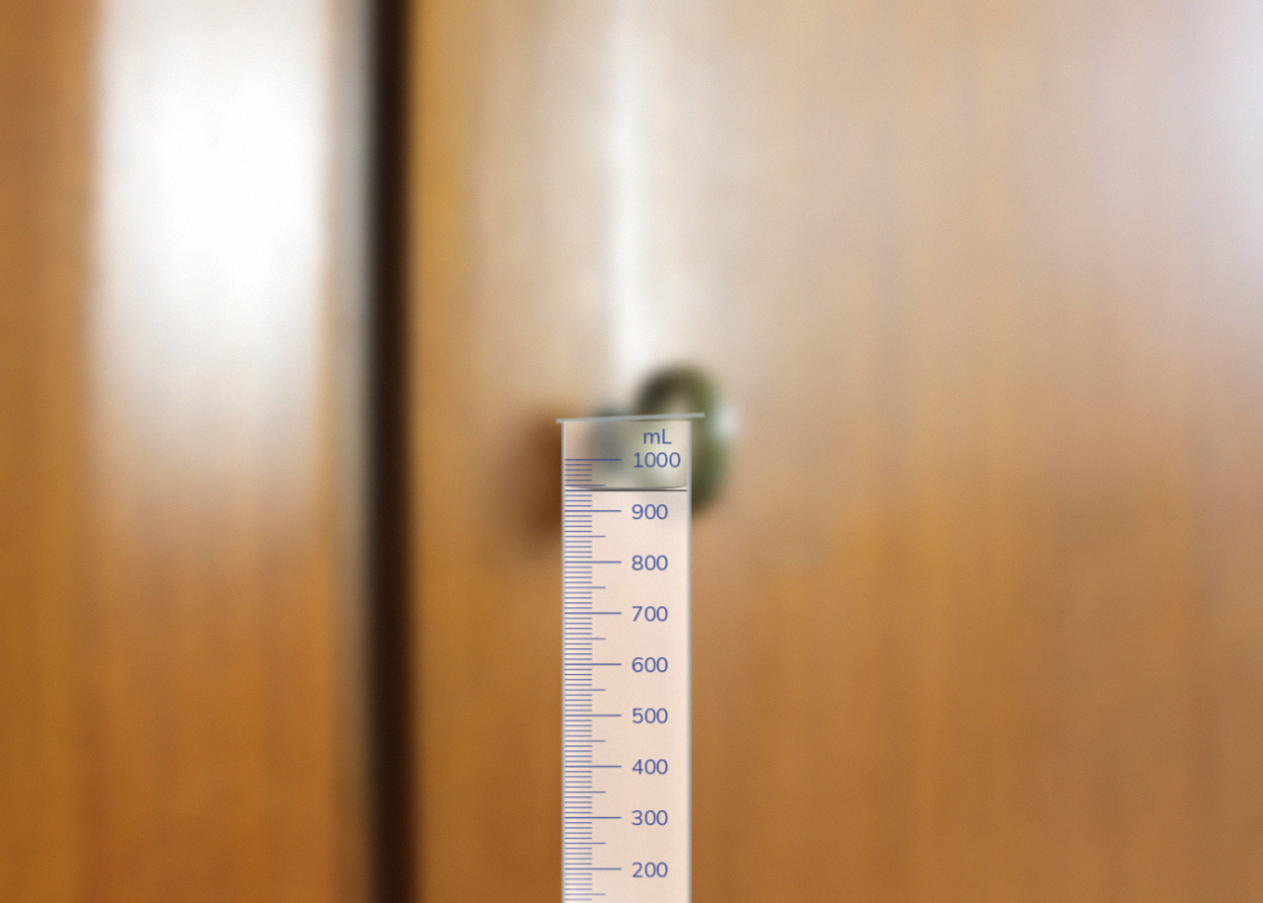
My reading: **940** mL
